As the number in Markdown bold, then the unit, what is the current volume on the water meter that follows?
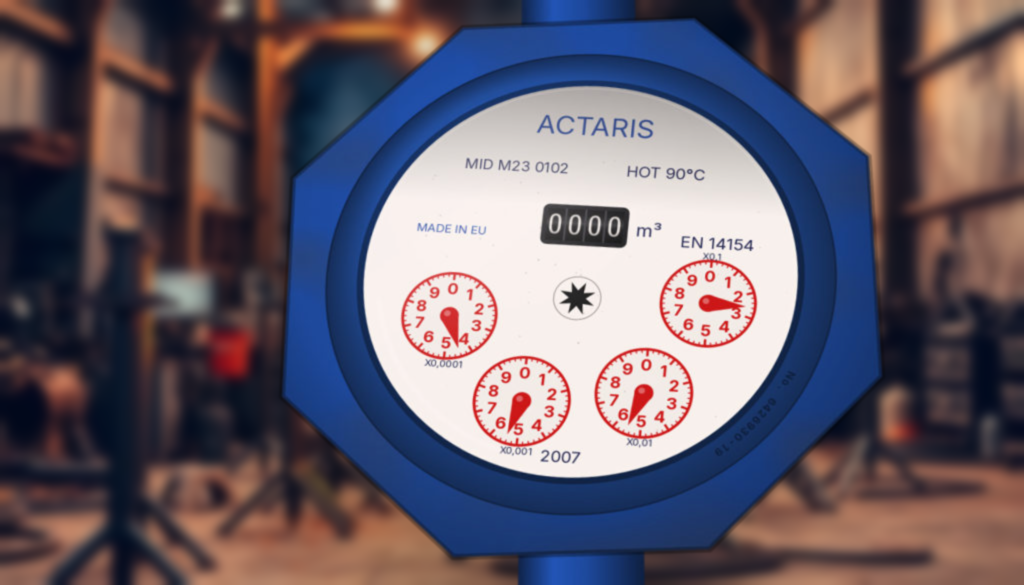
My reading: **0.2554** m³
